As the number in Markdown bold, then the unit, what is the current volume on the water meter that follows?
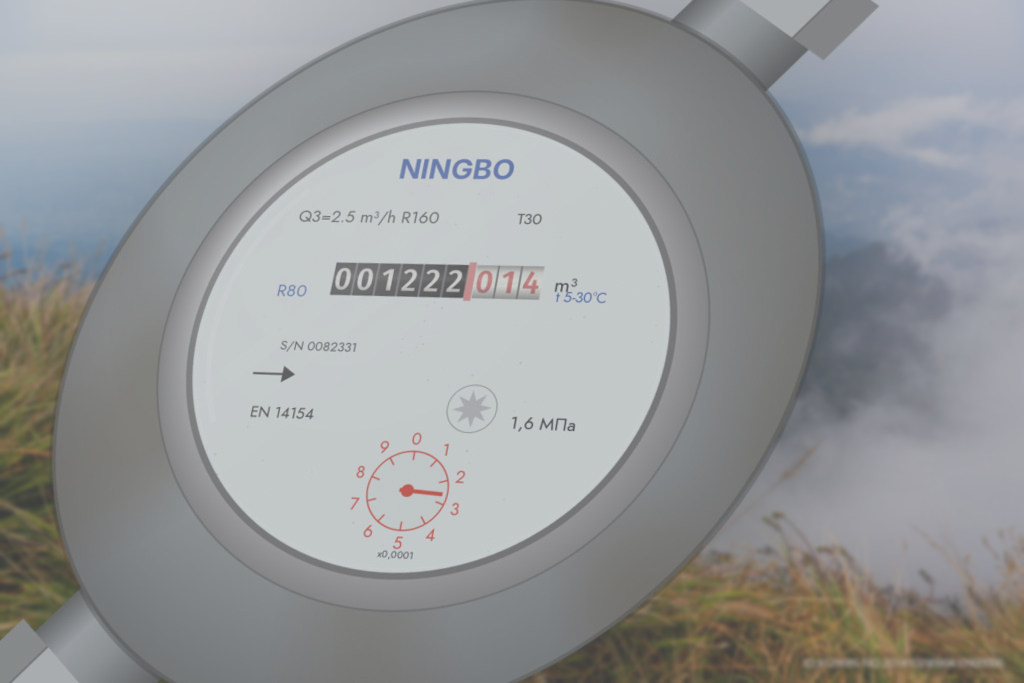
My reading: **1222.0142** m³
